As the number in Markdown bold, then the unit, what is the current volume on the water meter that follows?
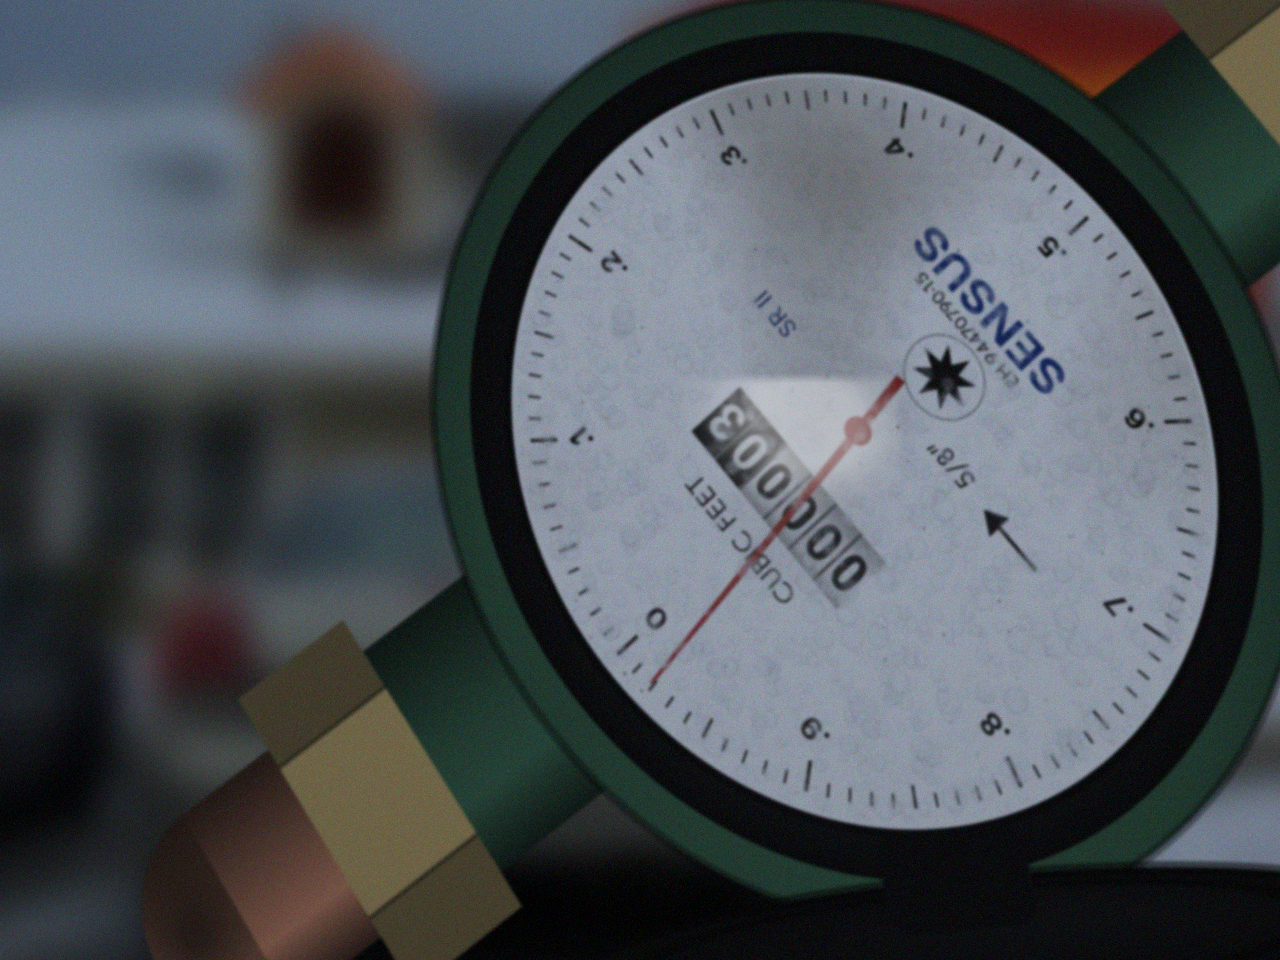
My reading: **2.98** ft³
